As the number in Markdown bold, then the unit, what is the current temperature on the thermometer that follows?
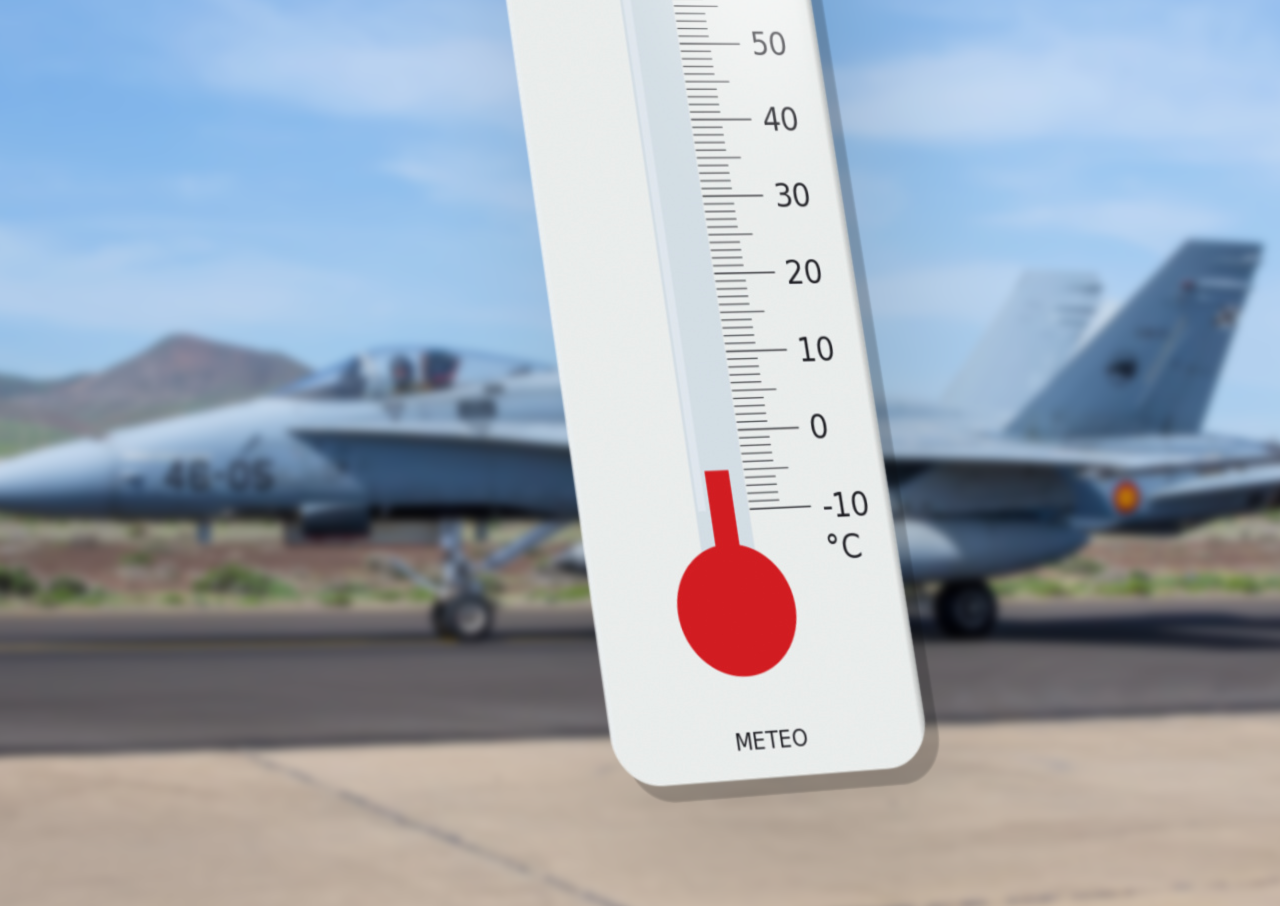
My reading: **-5** °C
